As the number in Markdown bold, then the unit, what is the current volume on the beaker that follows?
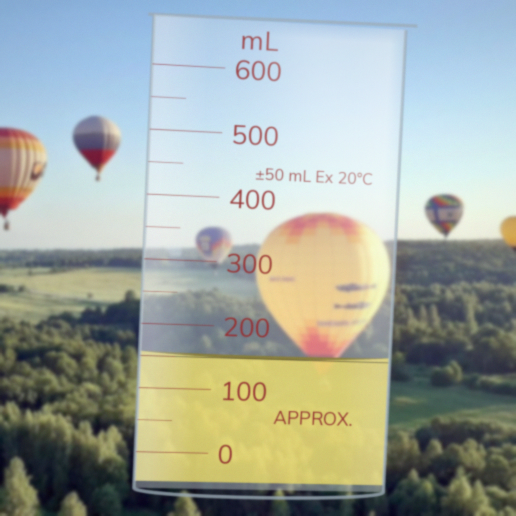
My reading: **150** mL
